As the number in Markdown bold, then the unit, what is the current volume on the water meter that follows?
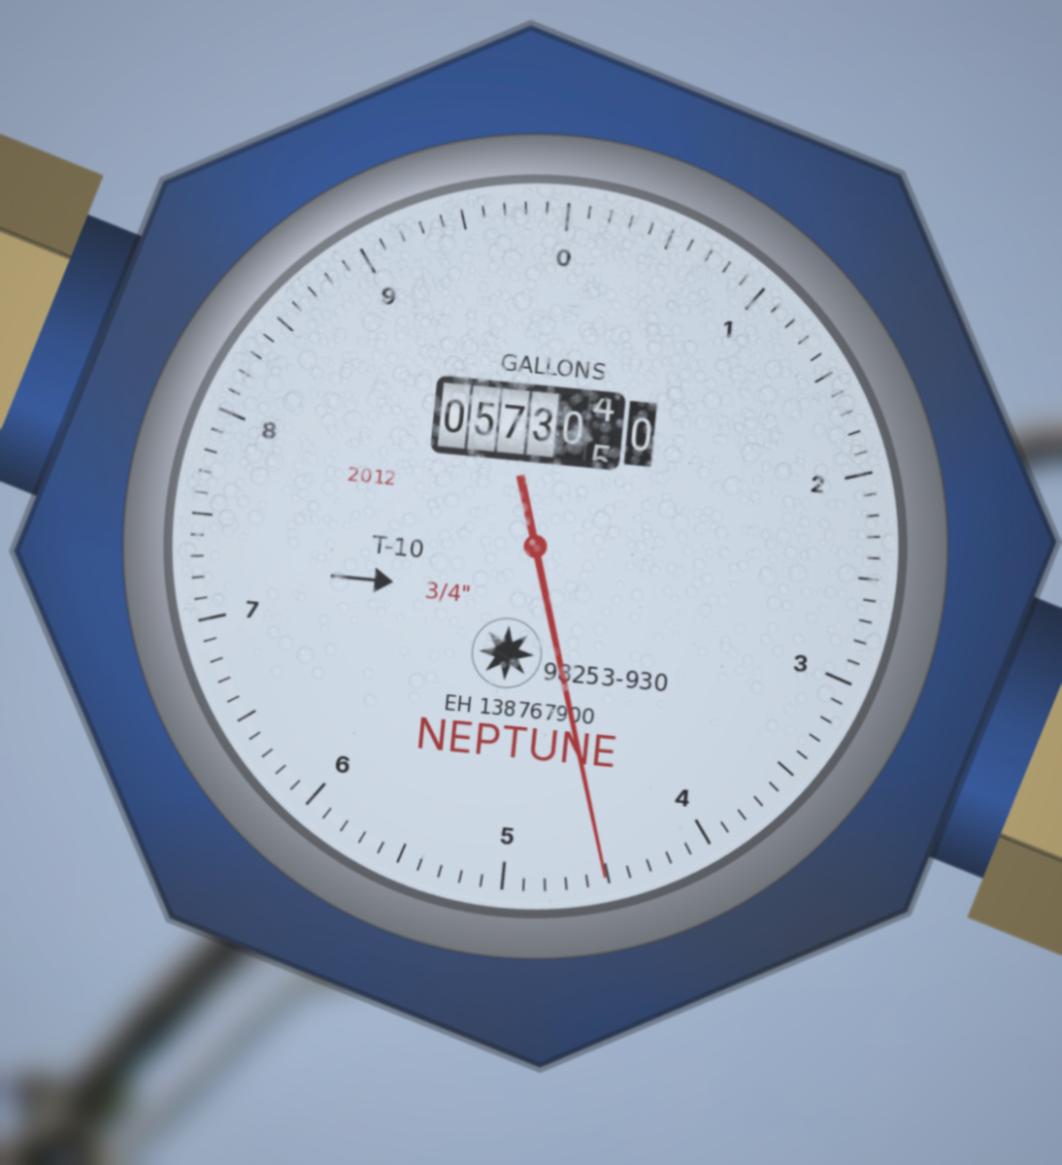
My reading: **573044.5** gal
